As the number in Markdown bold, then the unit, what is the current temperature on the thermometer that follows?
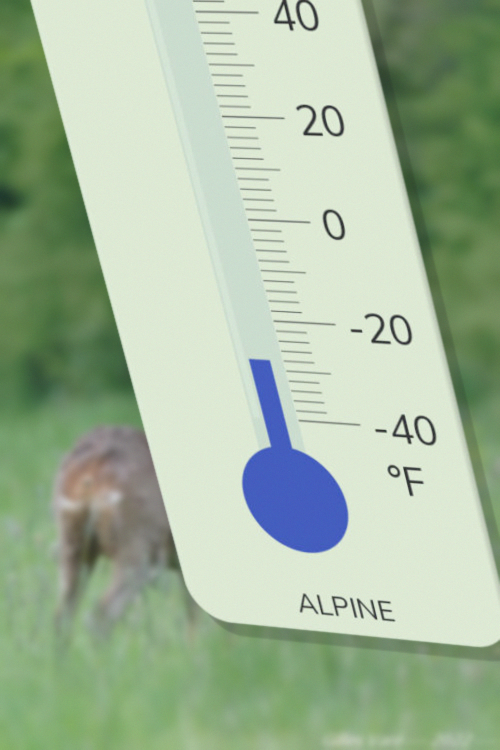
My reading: **-28** °F
